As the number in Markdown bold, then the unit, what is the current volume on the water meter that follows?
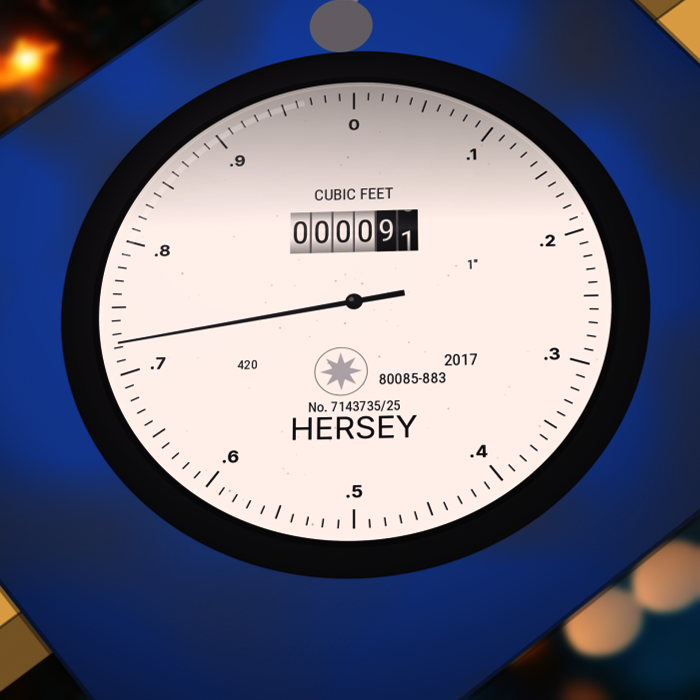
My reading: **90.72** ft³
